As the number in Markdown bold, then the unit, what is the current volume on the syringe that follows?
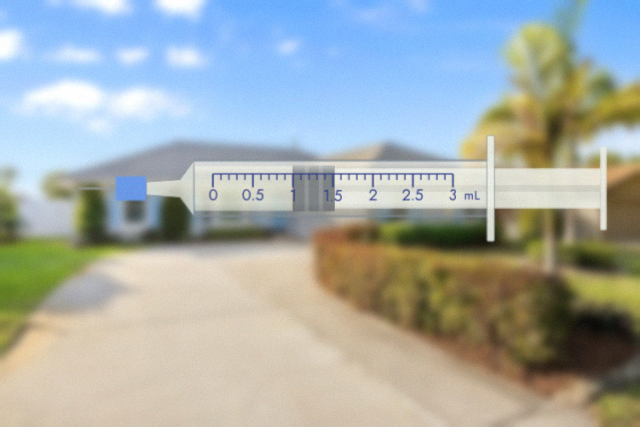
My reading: **1** mL
